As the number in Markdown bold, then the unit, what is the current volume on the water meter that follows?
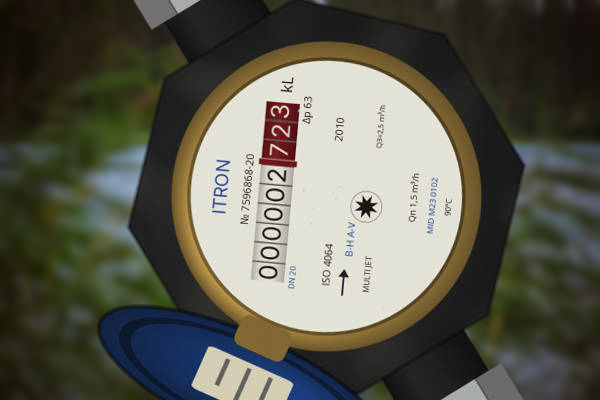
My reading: **2.723** kL
